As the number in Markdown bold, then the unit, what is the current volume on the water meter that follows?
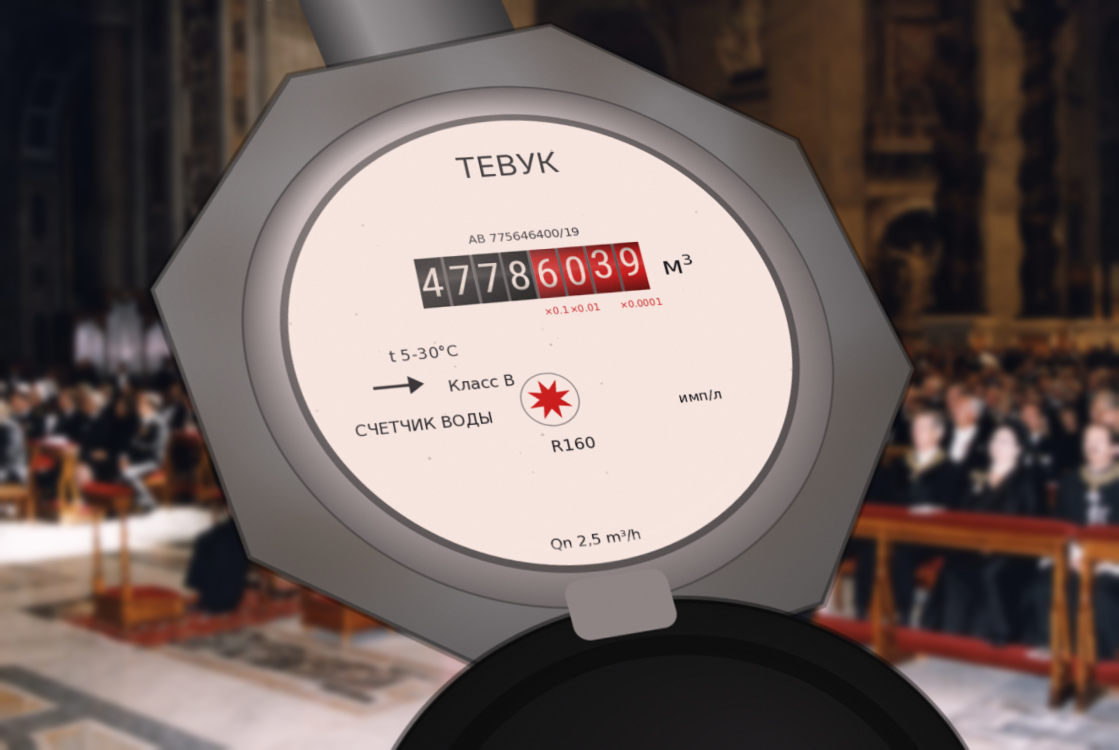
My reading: **4778.6039** m³
